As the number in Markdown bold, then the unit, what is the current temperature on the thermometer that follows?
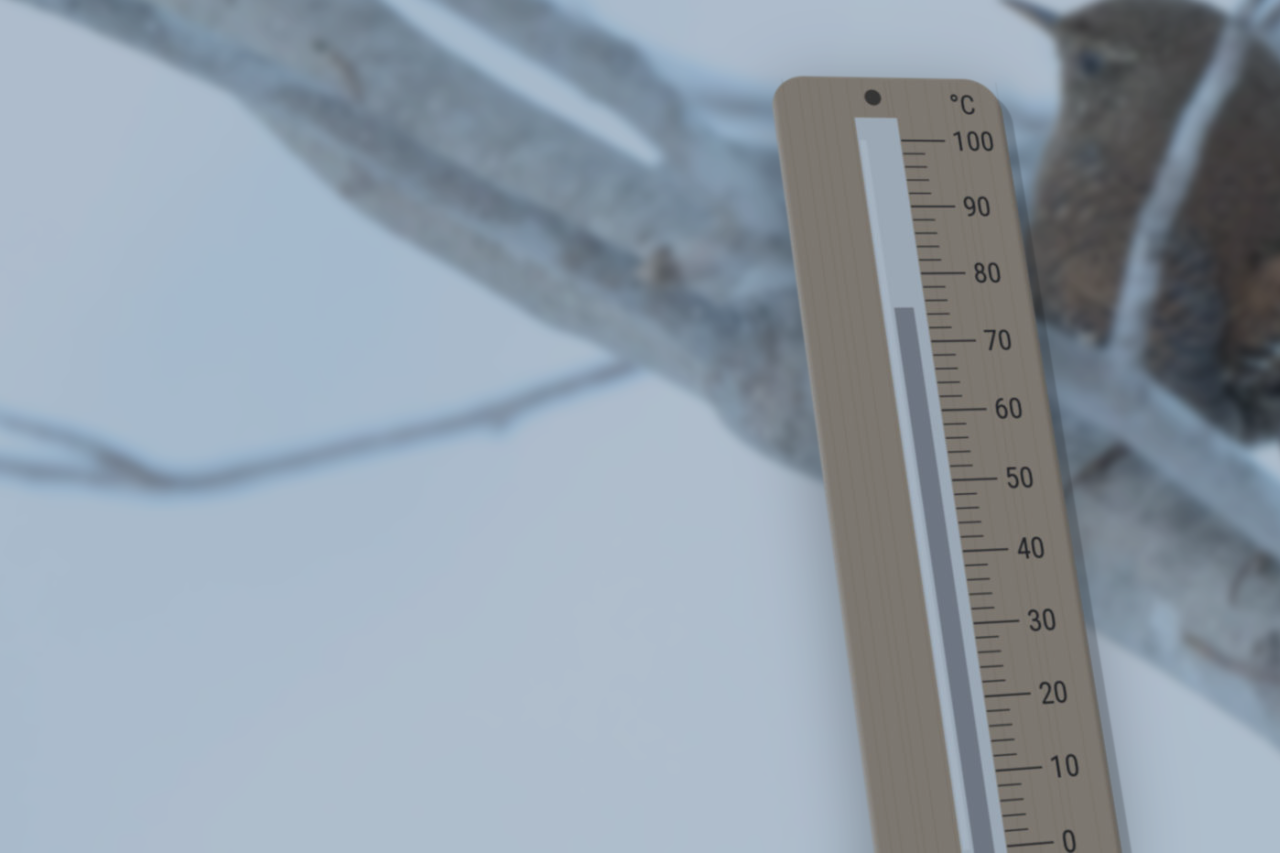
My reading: **75** °C
